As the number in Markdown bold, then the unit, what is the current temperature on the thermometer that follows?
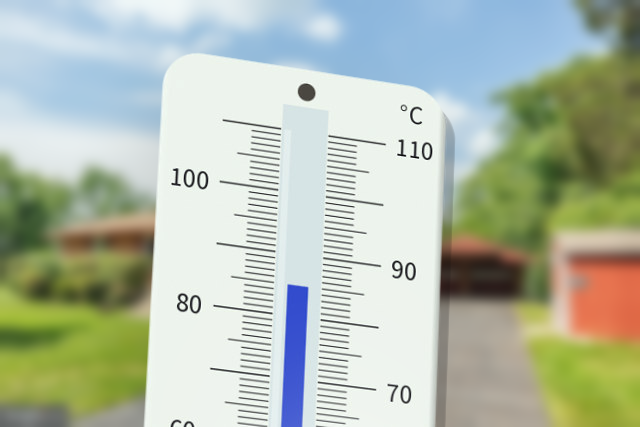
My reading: **85** °C
